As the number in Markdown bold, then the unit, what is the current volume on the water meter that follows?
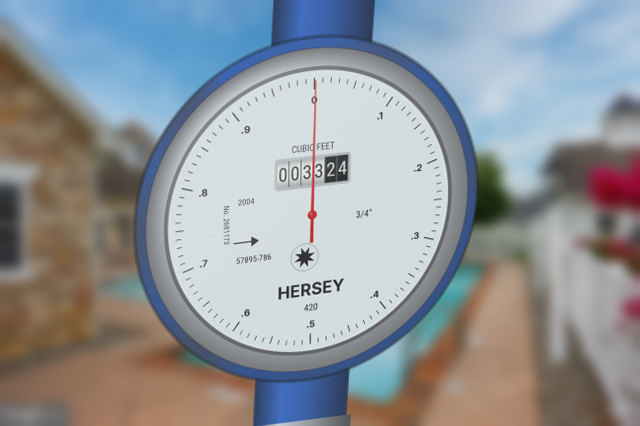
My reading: **3324.00** ft³
